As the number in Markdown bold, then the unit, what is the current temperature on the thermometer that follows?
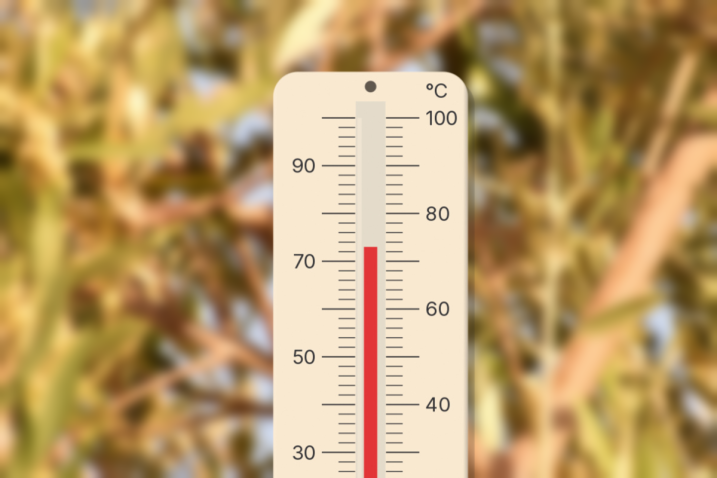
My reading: **73** °C
